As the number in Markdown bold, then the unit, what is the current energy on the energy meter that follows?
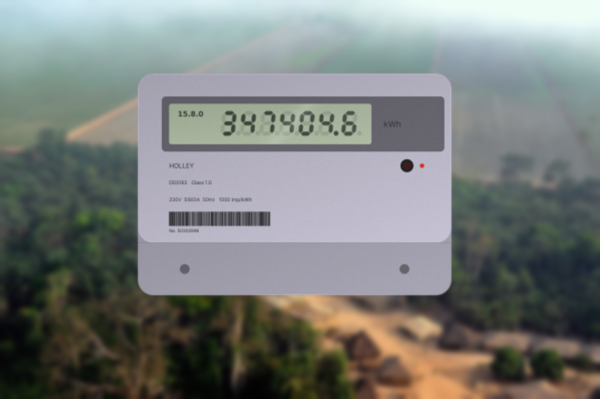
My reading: **347404.6** kWh
